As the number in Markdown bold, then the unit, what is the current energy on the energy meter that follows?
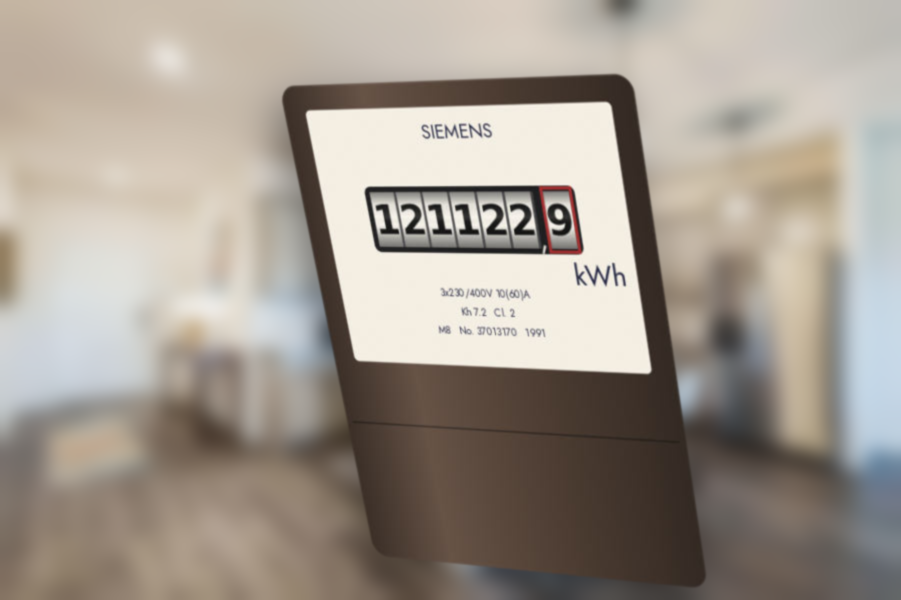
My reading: **121122.9** kWh
